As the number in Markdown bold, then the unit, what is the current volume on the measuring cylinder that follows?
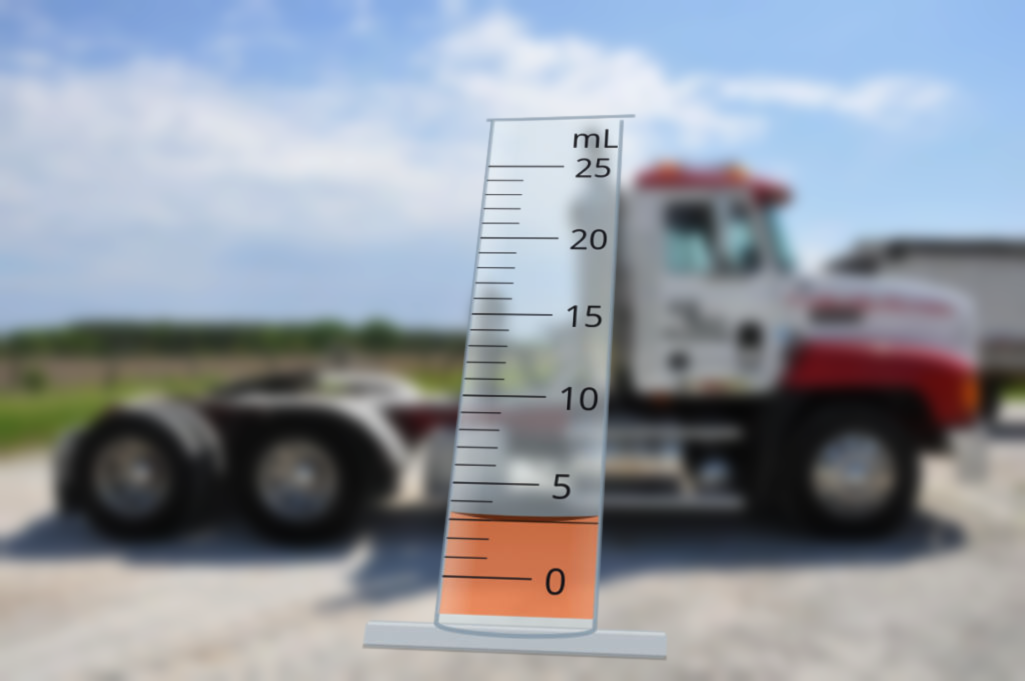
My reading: **3** mL
